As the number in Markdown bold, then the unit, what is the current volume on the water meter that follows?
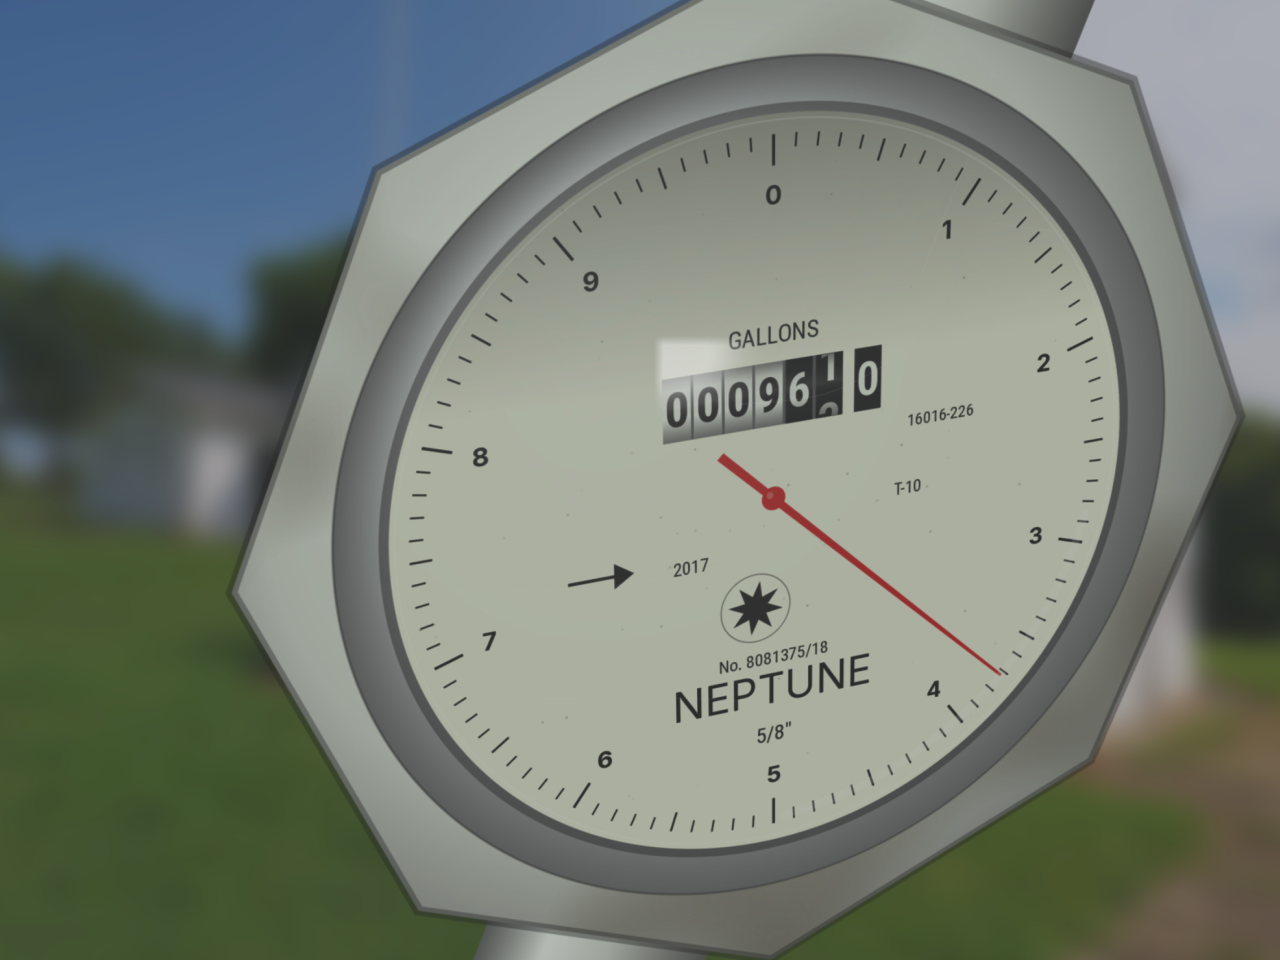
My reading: **9613.7** gal
